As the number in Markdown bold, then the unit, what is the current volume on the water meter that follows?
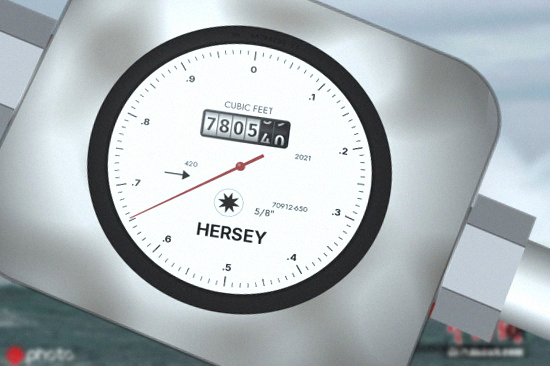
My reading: **780539.65** ft³
